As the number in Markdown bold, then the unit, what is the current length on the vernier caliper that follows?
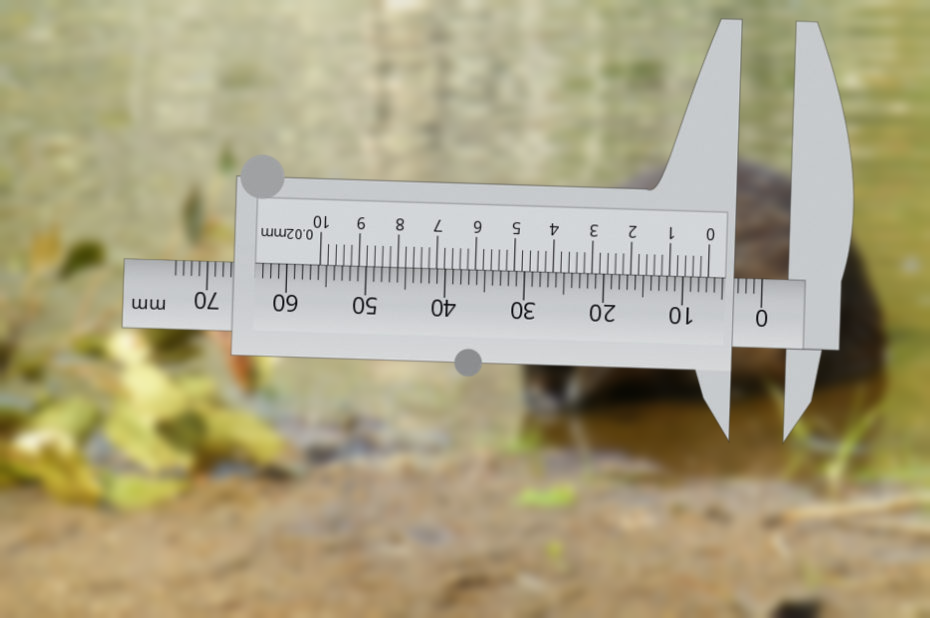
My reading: **6.8** mm
